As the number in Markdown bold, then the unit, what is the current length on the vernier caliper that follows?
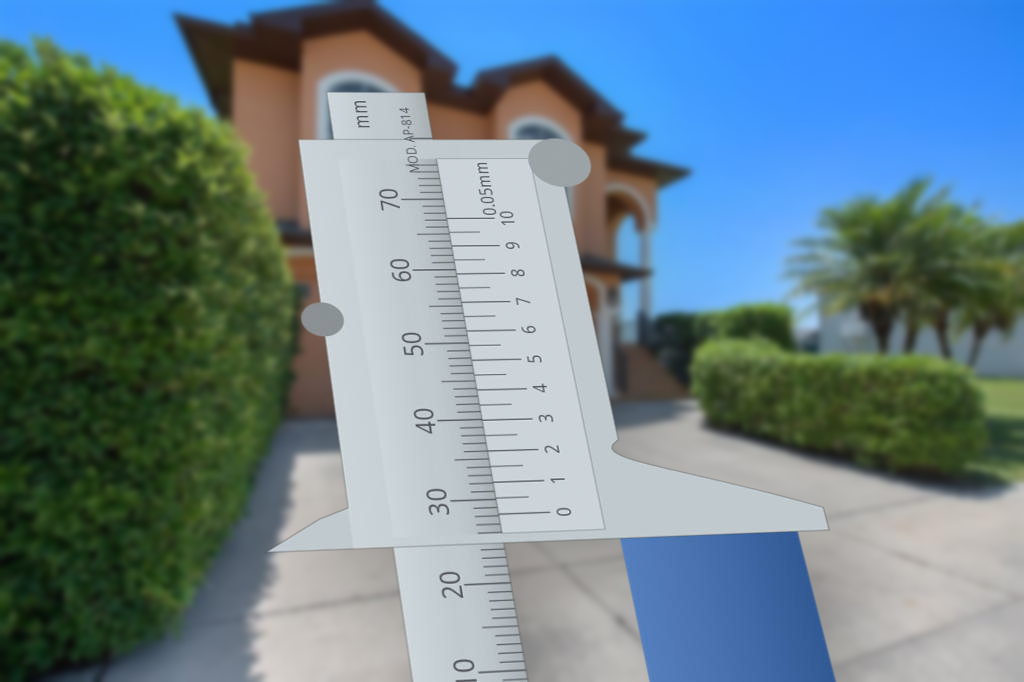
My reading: **28.2** mm
